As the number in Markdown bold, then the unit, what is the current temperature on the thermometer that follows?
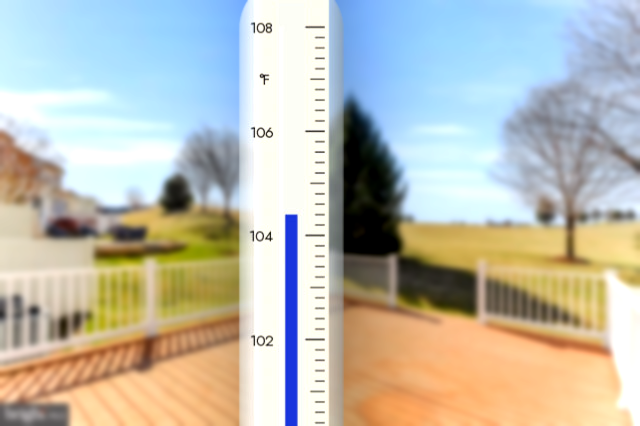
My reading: **104.4** °F
